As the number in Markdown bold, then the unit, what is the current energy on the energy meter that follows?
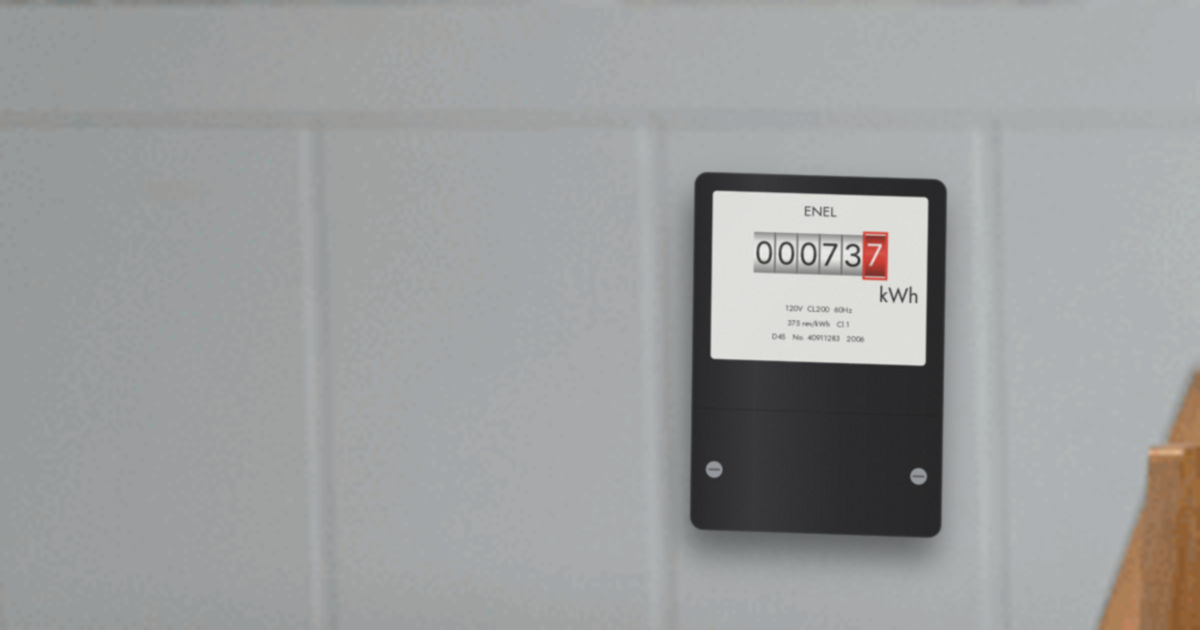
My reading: **73.7** kWh
